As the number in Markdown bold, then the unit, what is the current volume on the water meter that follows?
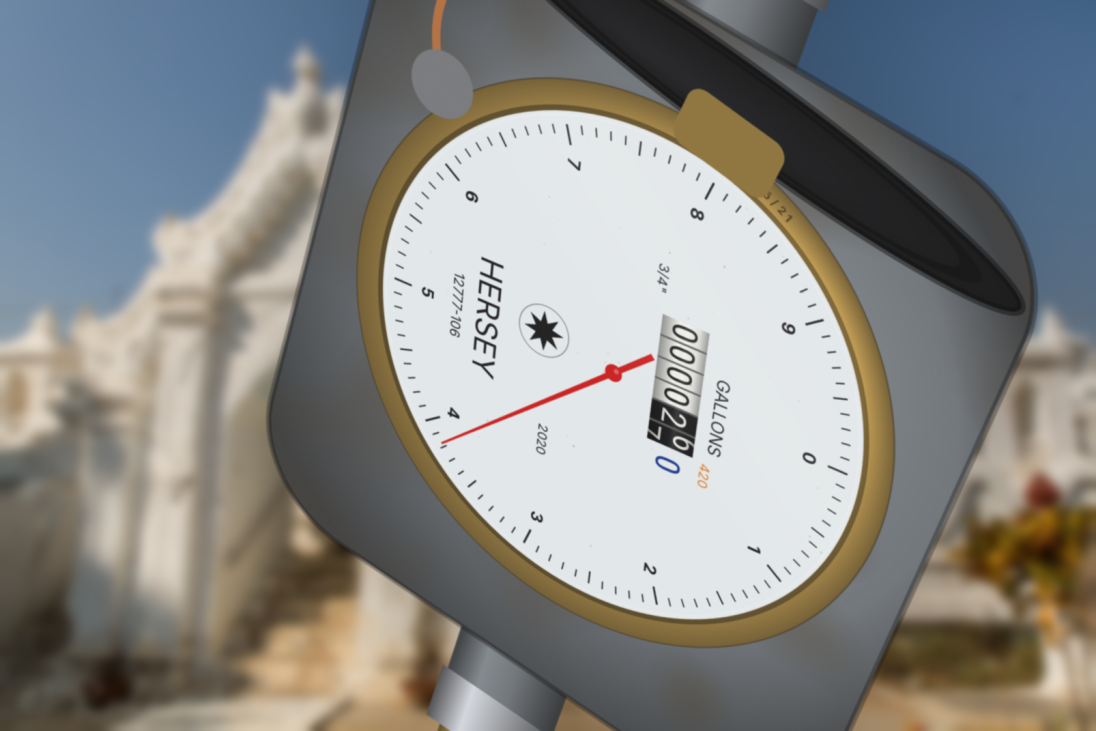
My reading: **263.8** gal
